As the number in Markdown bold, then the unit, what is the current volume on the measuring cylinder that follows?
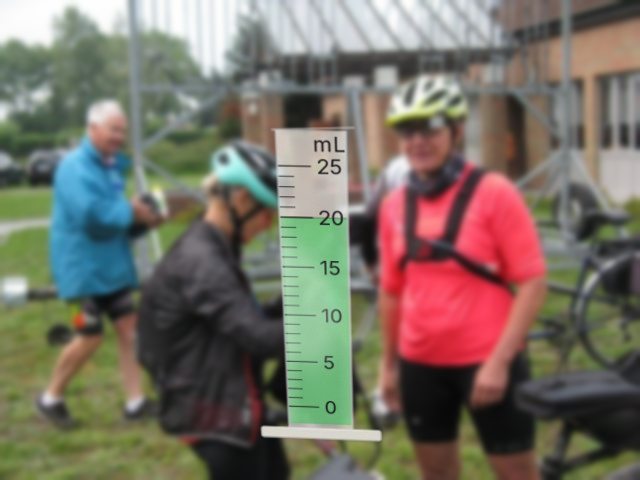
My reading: **20** mL
